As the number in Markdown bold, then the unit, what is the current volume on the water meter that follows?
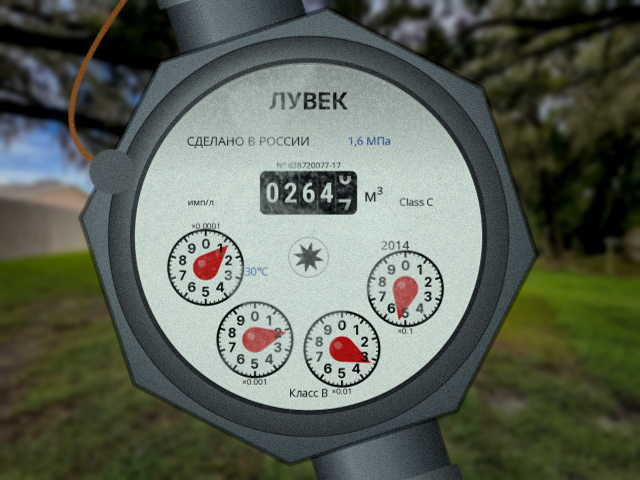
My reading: **2646.5321** m³
